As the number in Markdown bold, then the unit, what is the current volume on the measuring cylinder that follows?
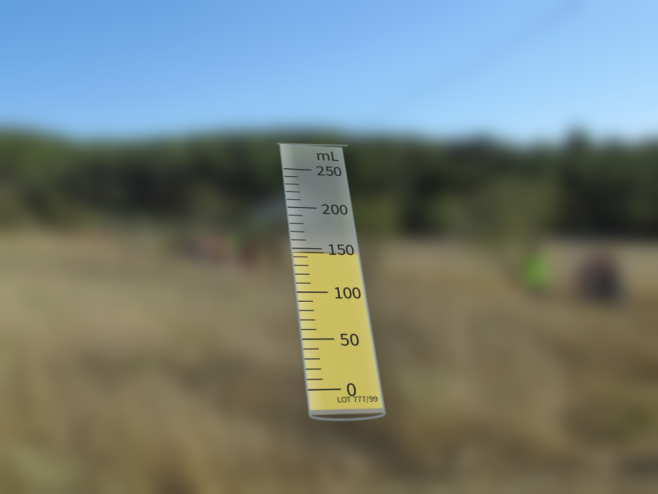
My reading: **145** mL
